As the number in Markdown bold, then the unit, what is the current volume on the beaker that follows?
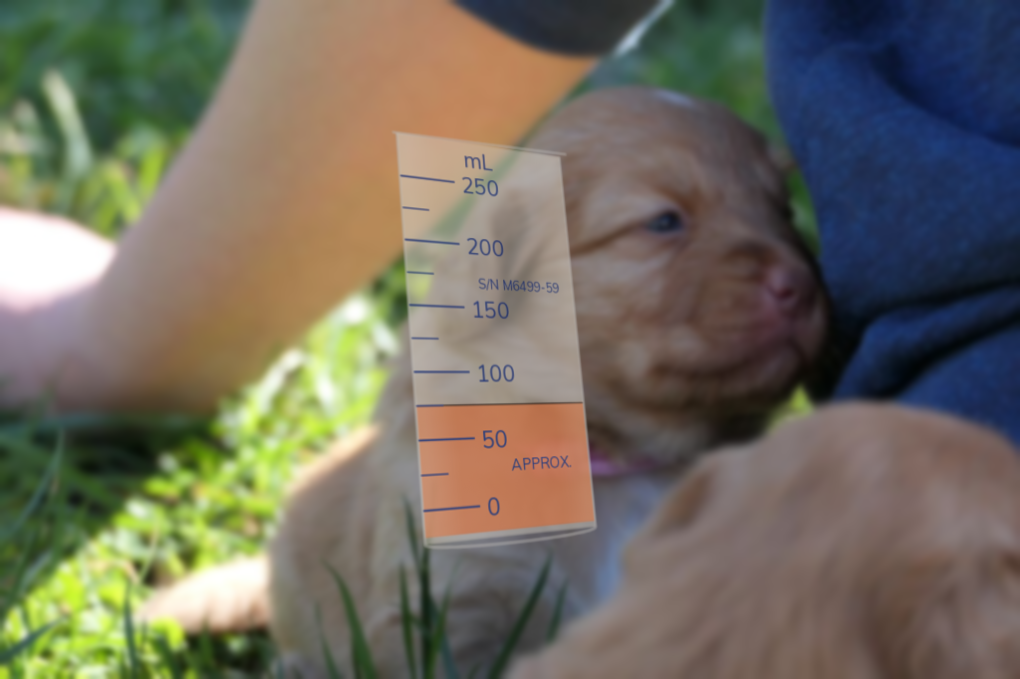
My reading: **75** mL
